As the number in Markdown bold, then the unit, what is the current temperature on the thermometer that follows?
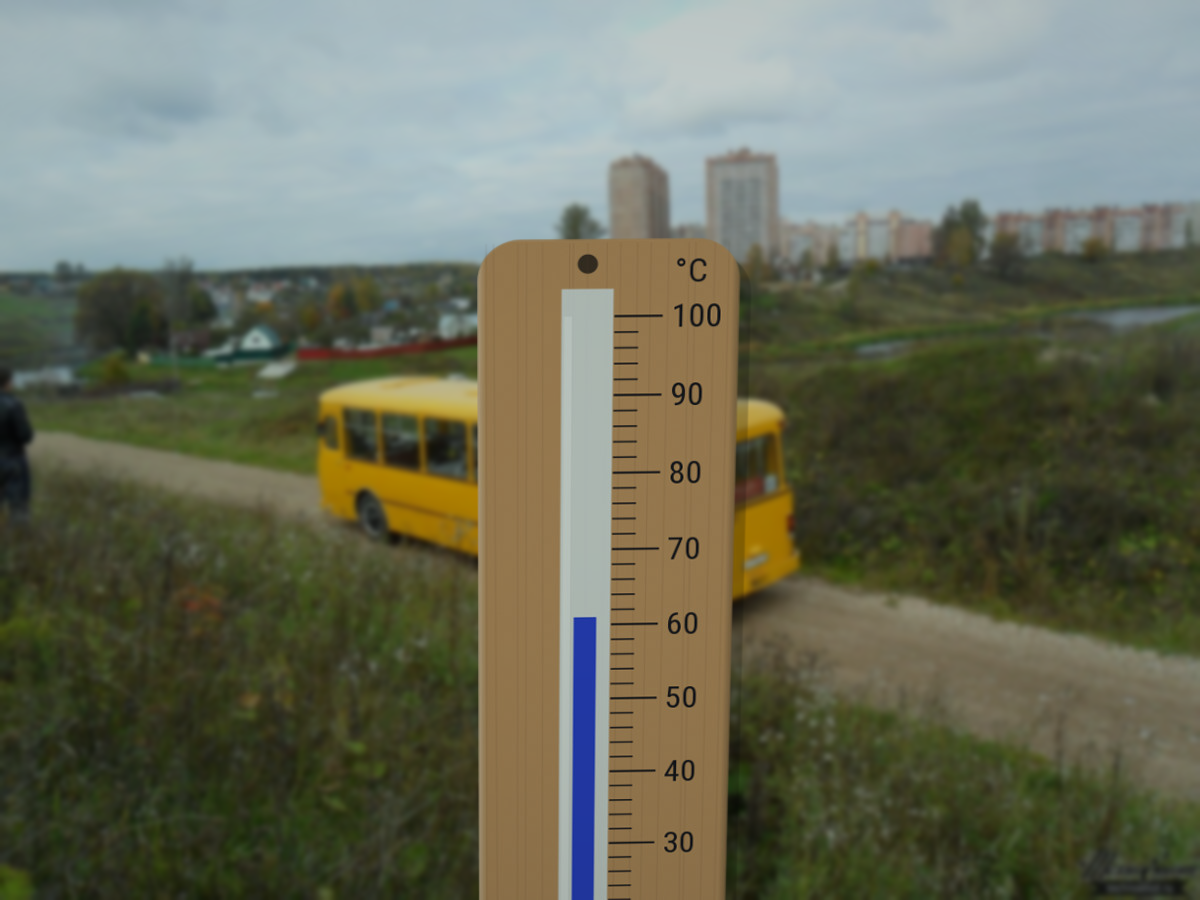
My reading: **61** °C
